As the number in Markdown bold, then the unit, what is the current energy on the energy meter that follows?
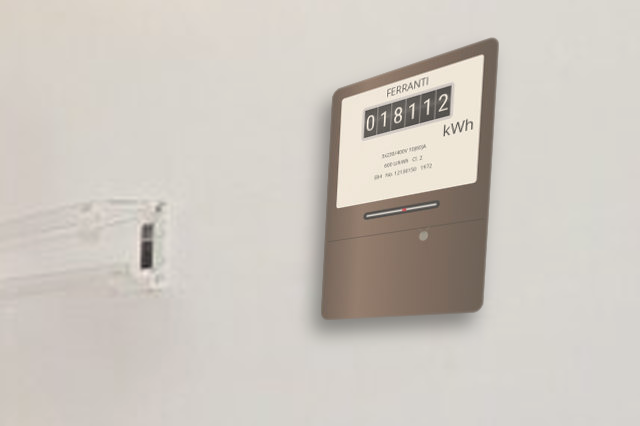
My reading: **18112** kWh
